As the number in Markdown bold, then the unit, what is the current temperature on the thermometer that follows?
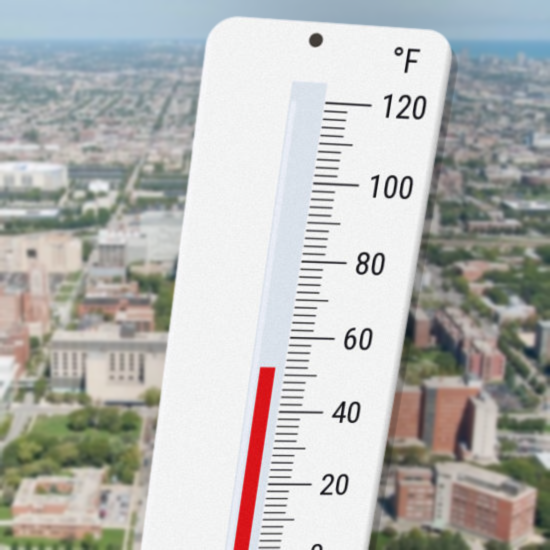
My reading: **52** °F
